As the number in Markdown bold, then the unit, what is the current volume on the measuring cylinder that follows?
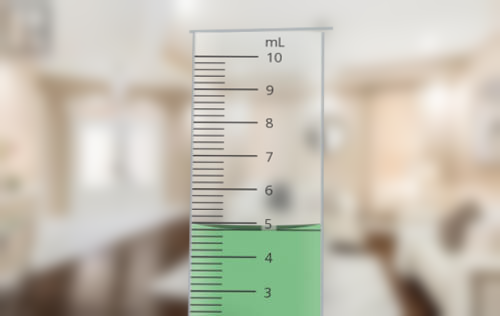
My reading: **4.8** mL
